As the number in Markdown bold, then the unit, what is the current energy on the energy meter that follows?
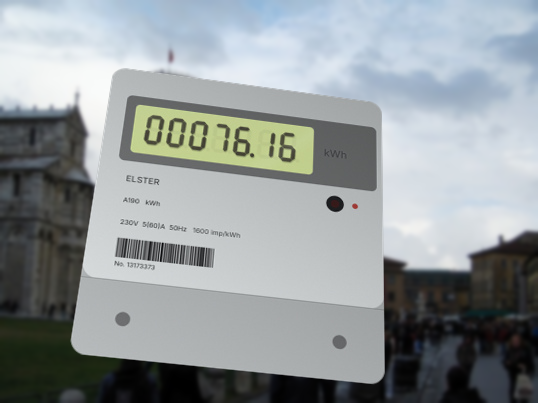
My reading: **76.16** kWh
